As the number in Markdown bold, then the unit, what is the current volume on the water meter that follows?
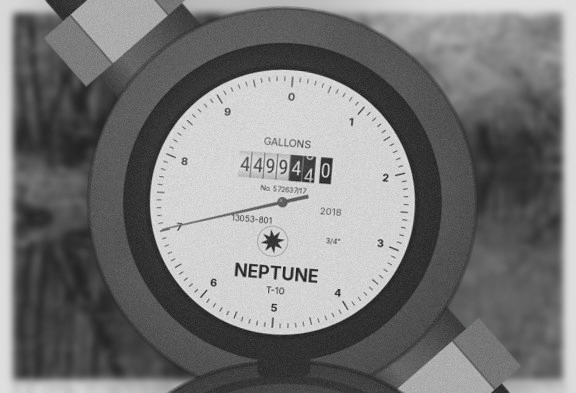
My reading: **4499437.0** gal
